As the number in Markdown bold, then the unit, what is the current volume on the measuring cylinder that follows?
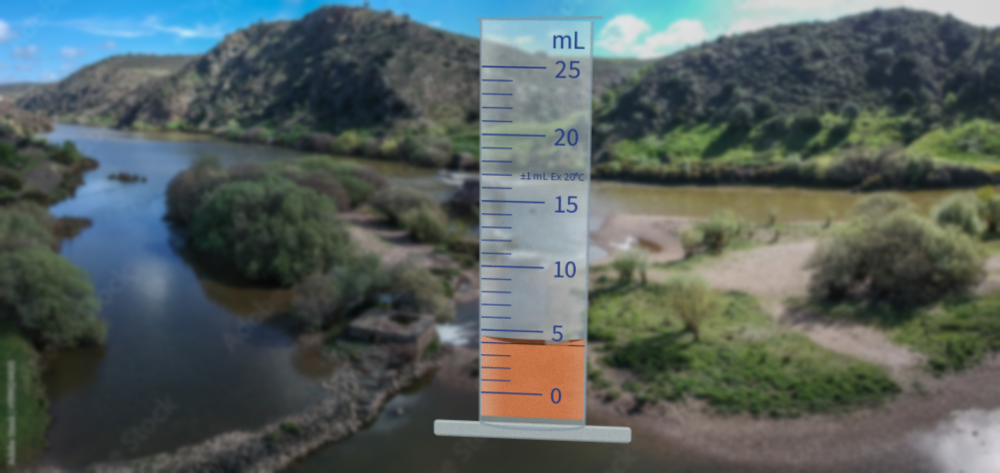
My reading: **4** mL
